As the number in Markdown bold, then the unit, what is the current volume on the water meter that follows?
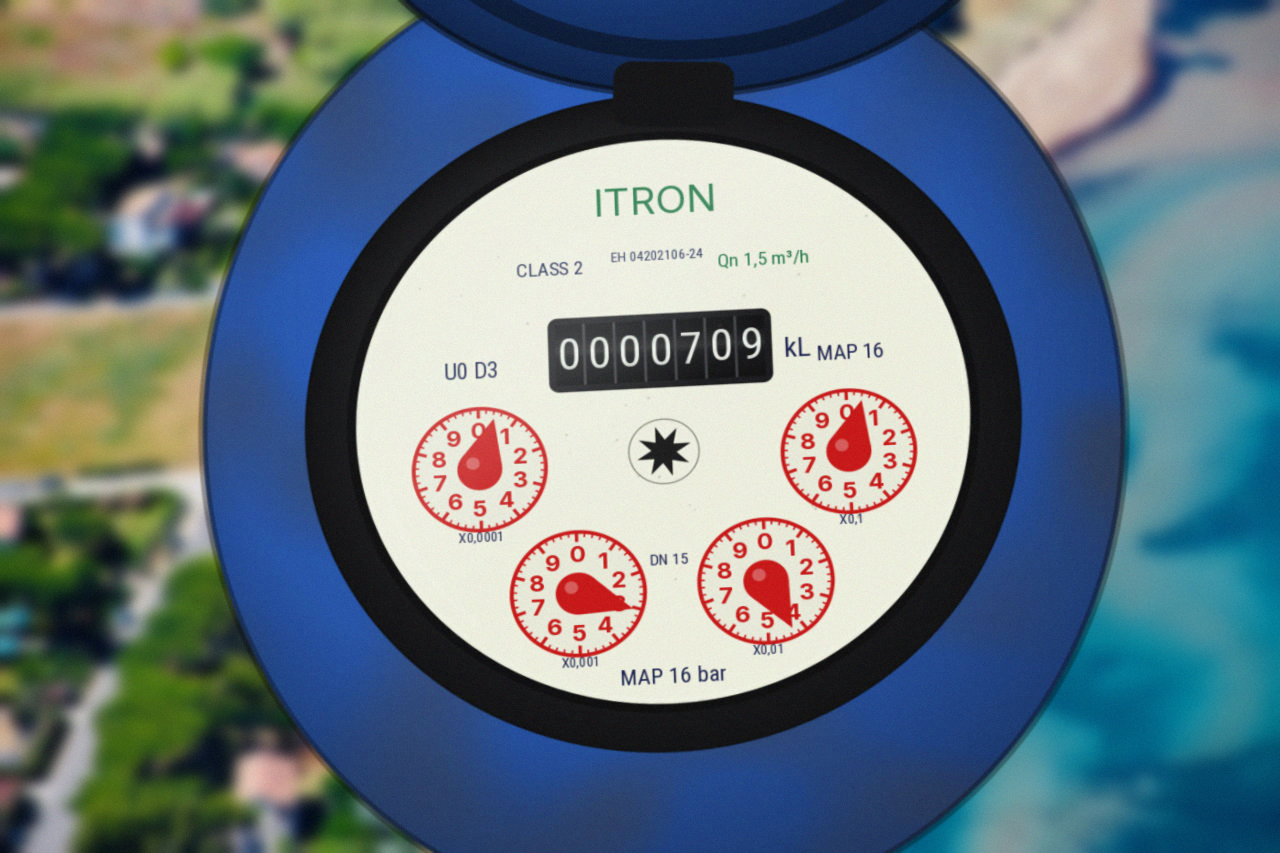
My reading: **709.0430** kL
